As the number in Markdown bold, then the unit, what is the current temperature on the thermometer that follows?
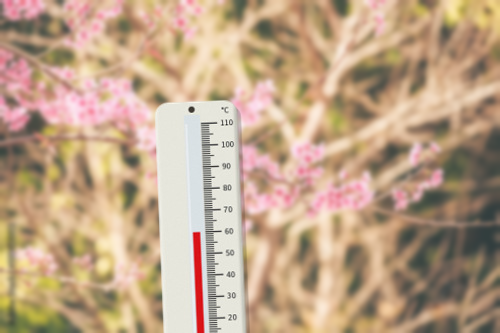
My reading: **60** °C
